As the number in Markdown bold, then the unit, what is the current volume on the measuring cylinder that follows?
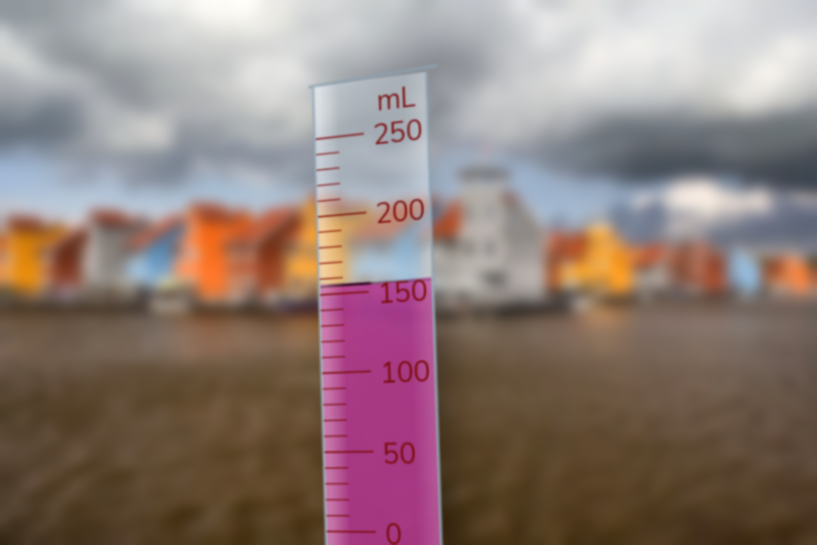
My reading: **155** mL
